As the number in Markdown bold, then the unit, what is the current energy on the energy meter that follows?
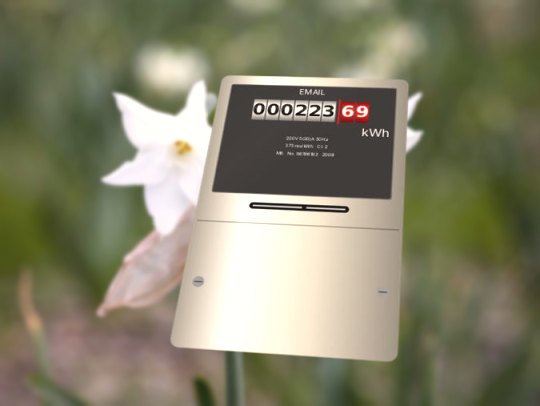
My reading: **223.69** kWh
